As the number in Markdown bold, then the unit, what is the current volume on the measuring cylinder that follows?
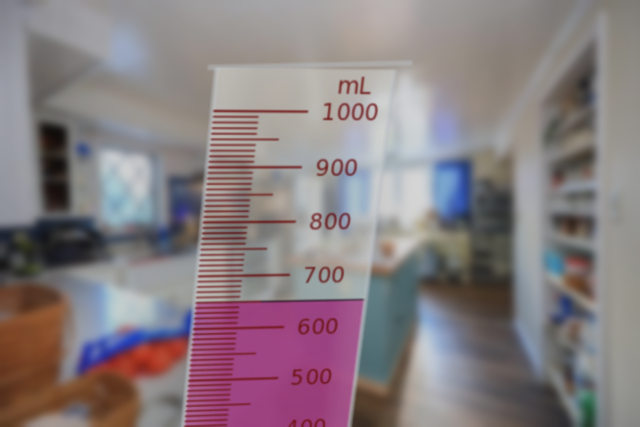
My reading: **650** mL
